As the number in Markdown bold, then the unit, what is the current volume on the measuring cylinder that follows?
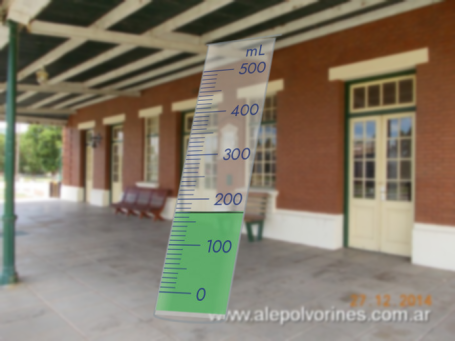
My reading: **170** mL
